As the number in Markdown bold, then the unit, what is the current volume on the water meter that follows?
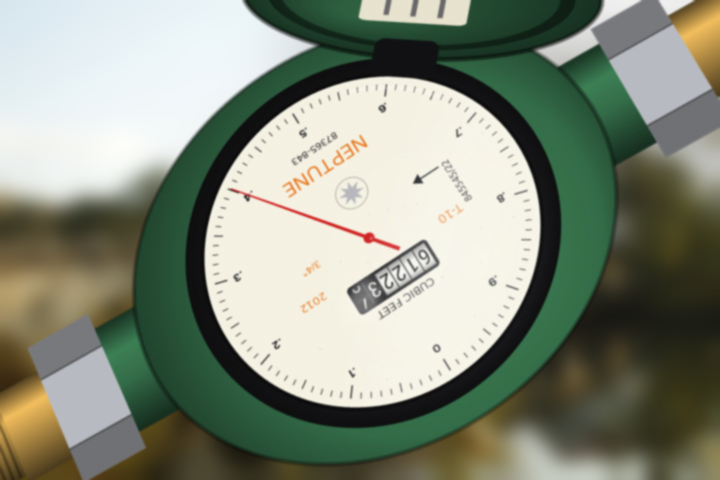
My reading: **612237.40** ft³
